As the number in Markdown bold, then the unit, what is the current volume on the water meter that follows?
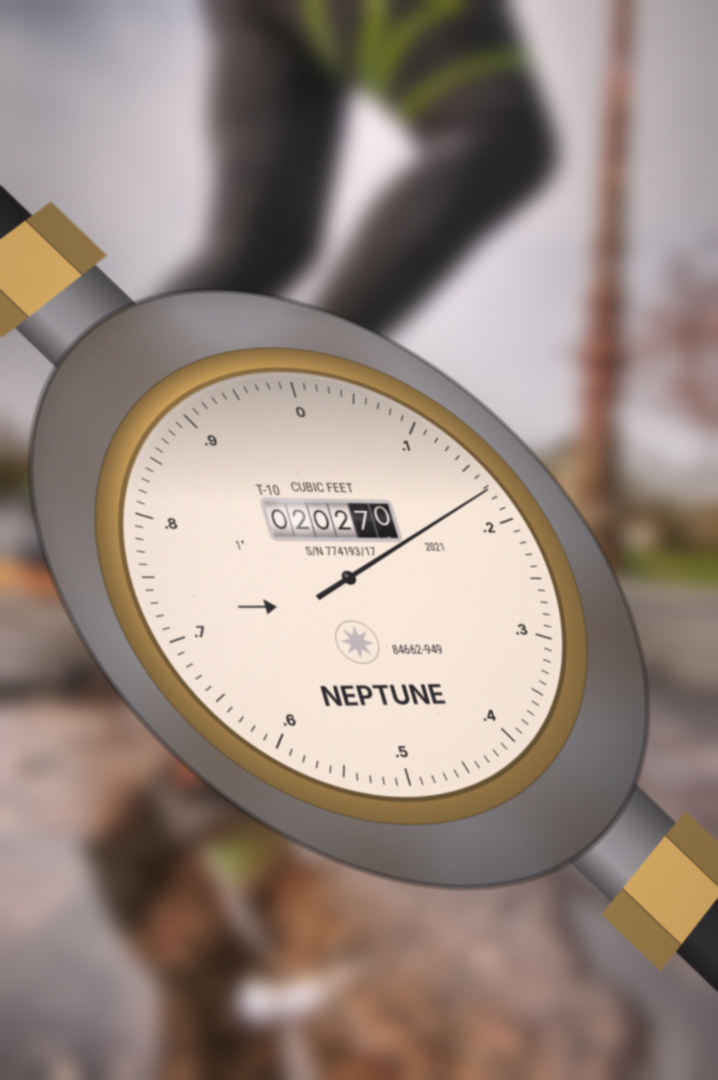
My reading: **20270.17** ft³
